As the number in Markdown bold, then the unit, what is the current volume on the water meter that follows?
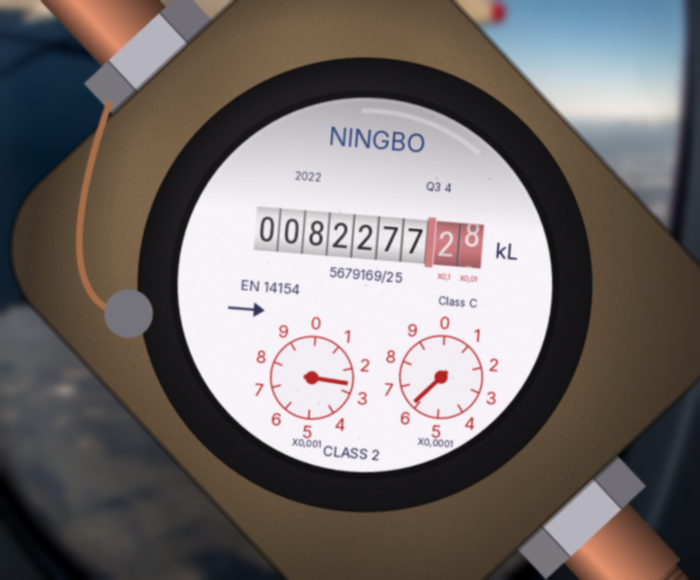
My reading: **82277.2826** kL
